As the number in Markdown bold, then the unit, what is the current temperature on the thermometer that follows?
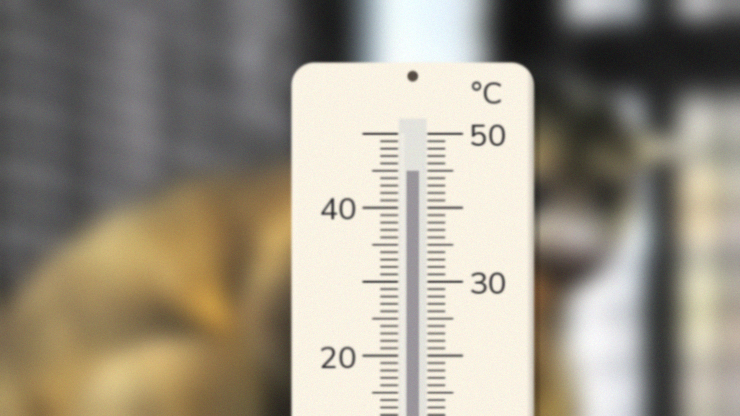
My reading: **45** °C
